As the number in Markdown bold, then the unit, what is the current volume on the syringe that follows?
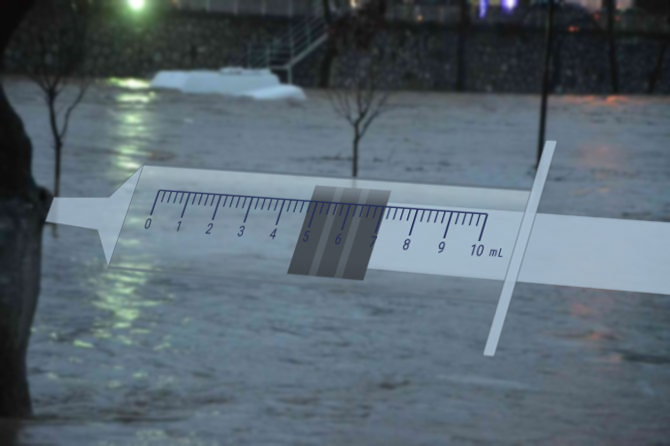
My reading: **4.8** mL
